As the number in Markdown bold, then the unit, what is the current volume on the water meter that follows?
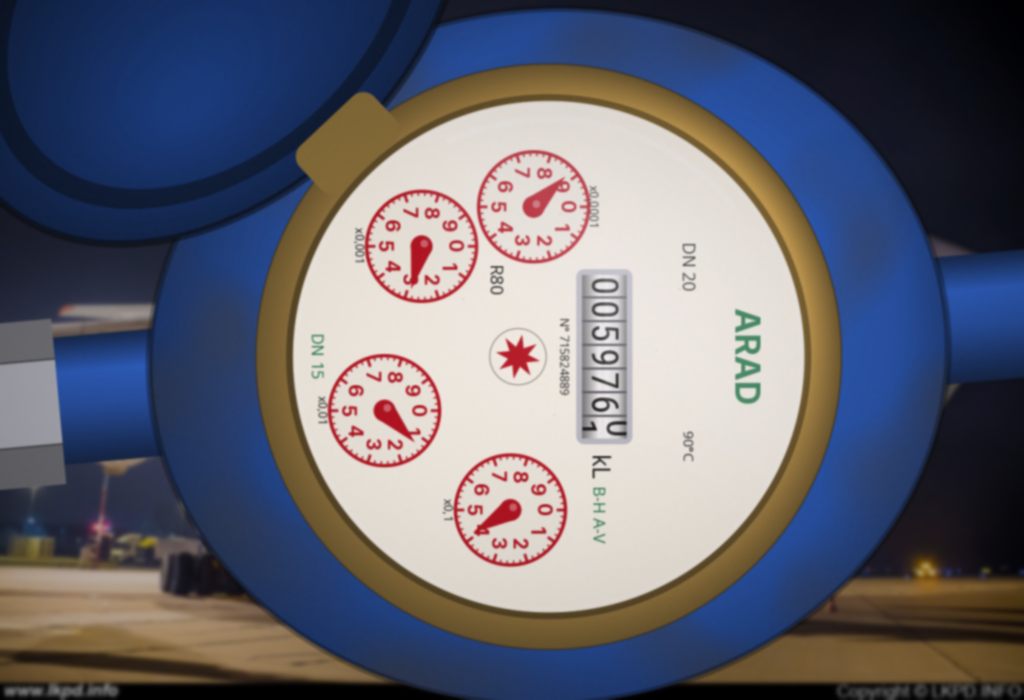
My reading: **59760.4128** kL
